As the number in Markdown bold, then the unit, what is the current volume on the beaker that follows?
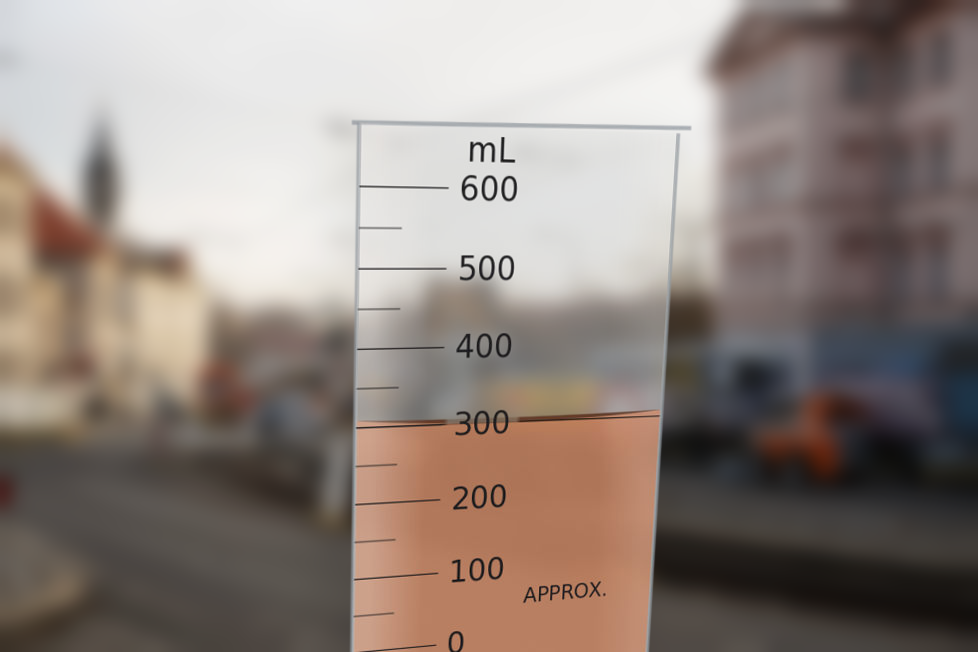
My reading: **300** mL
